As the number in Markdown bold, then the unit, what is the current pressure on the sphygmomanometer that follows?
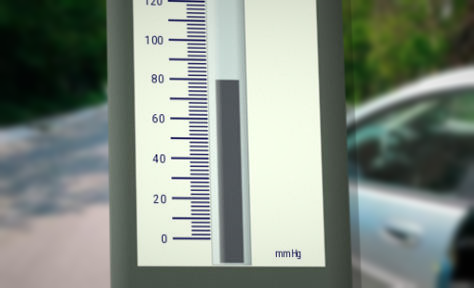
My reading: **80** mmHg
